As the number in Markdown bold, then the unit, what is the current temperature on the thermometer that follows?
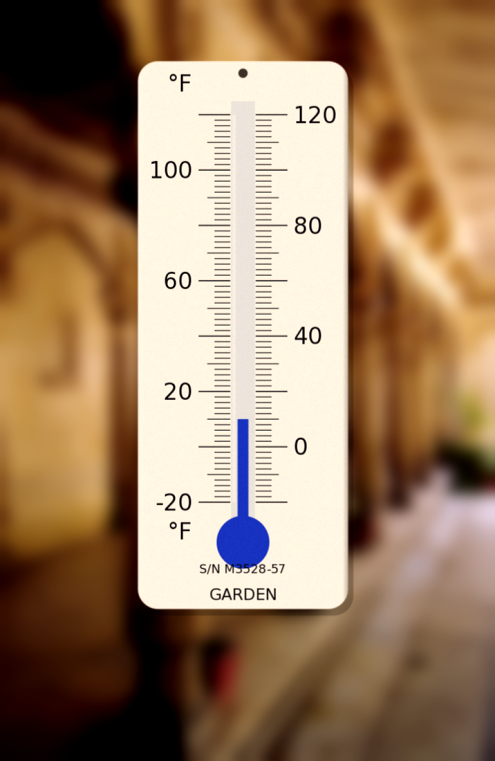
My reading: **10** °F
